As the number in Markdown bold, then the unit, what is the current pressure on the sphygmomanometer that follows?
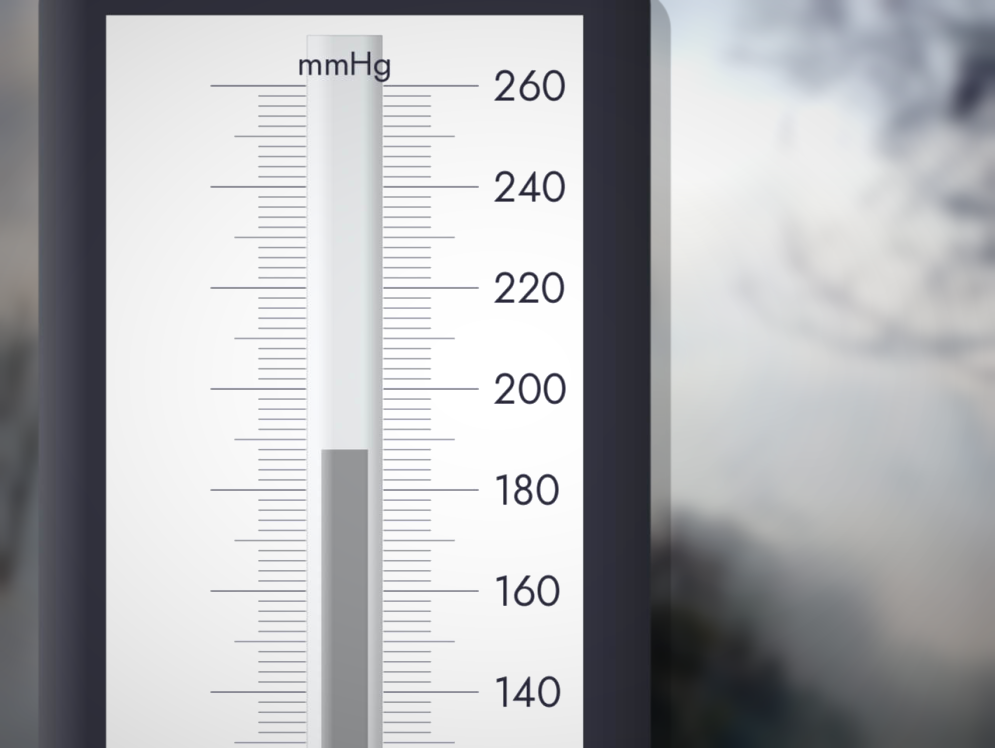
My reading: **188** mmHg
